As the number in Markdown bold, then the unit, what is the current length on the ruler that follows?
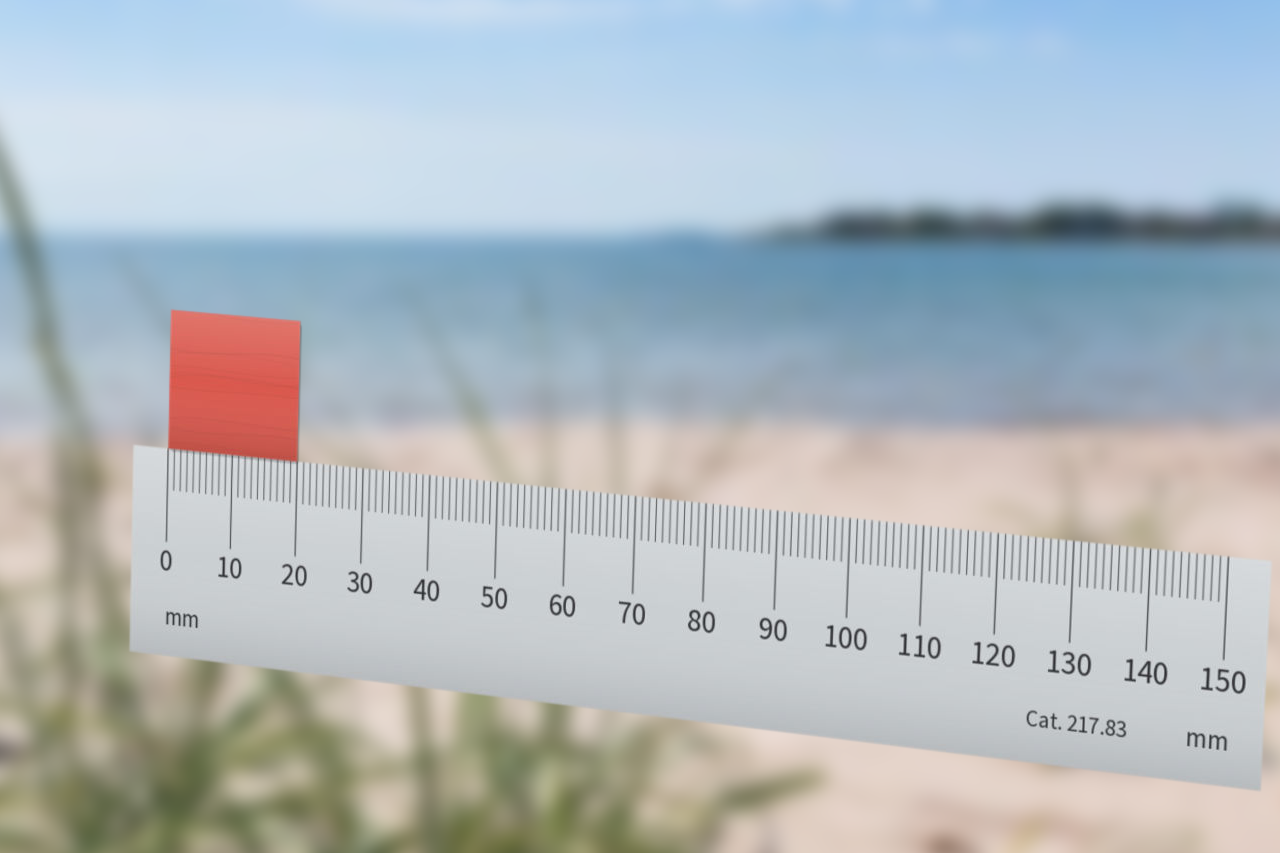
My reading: **20** mm
